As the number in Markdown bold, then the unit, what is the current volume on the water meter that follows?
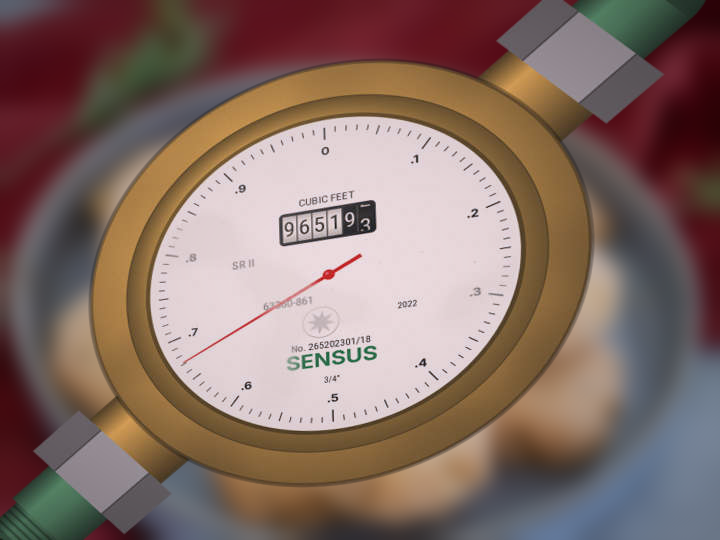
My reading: **965192.67** ft³
